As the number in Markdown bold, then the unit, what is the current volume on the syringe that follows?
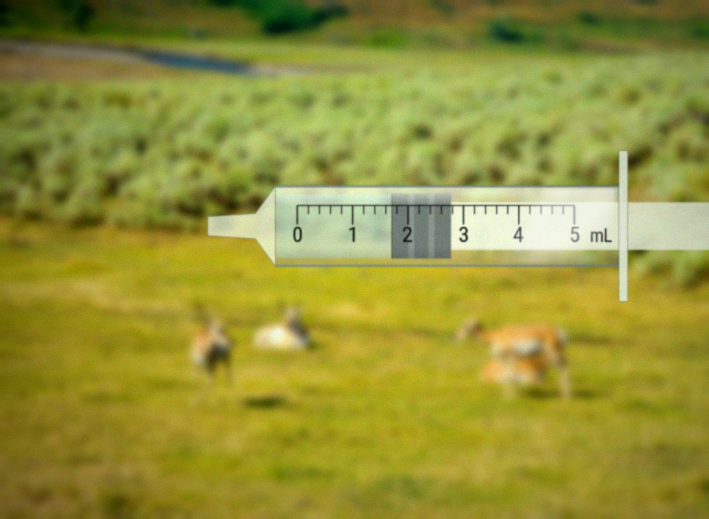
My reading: **1.7** mL
